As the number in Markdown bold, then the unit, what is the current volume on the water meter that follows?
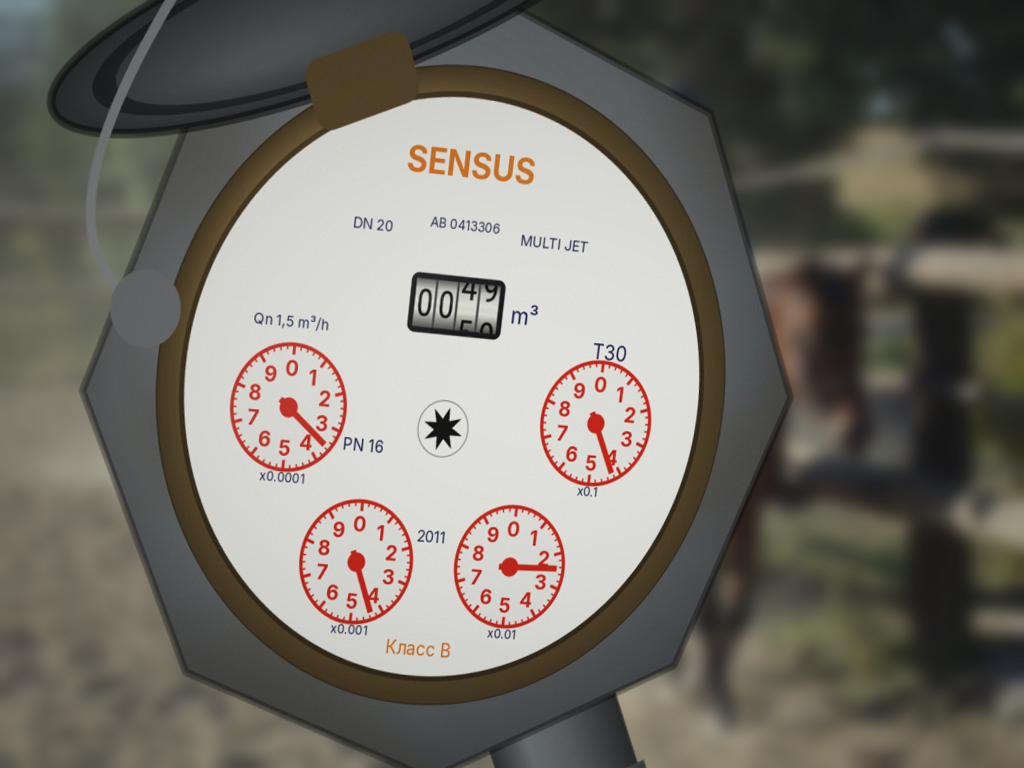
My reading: **49.4243** m³
